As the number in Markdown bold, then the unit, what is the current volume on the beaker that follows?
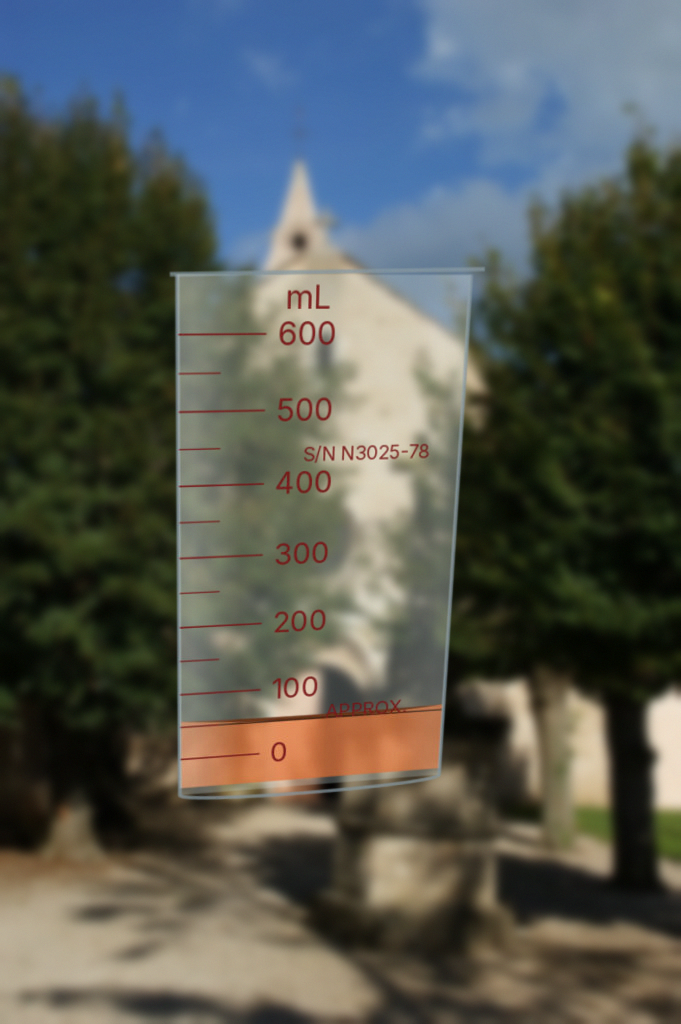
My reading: **50** mL
